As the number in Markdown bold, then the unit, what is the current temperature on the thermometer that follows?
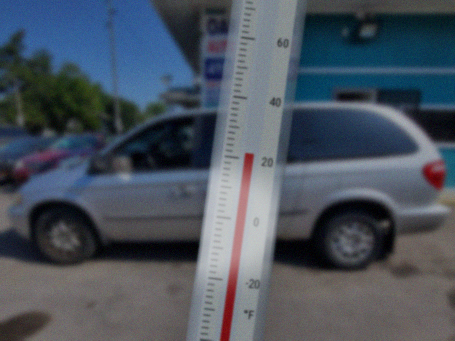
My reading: **22** °F
